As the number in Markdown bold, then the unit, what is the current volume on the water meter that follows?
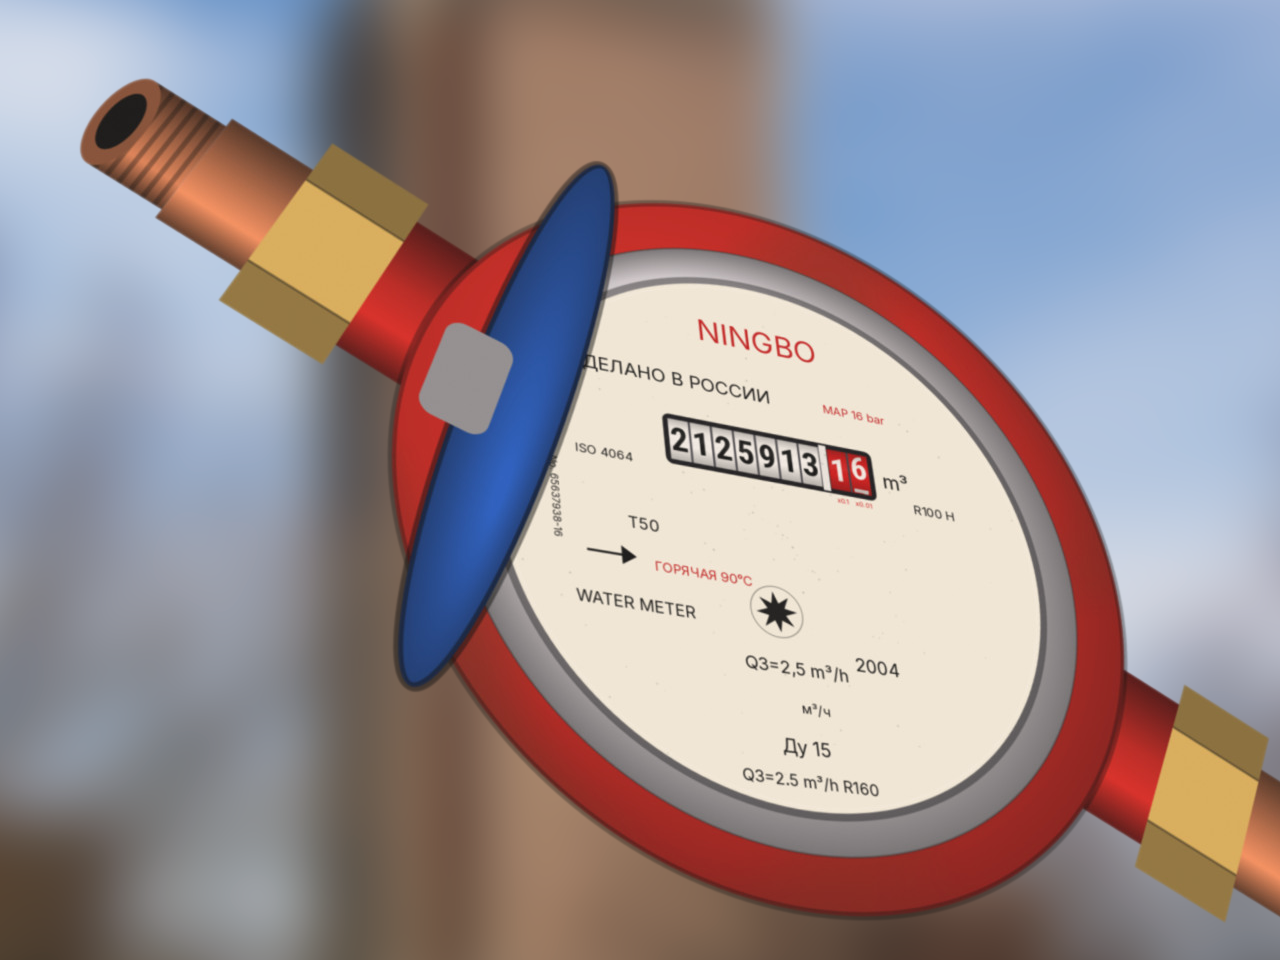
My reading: **2125913.16** m³
